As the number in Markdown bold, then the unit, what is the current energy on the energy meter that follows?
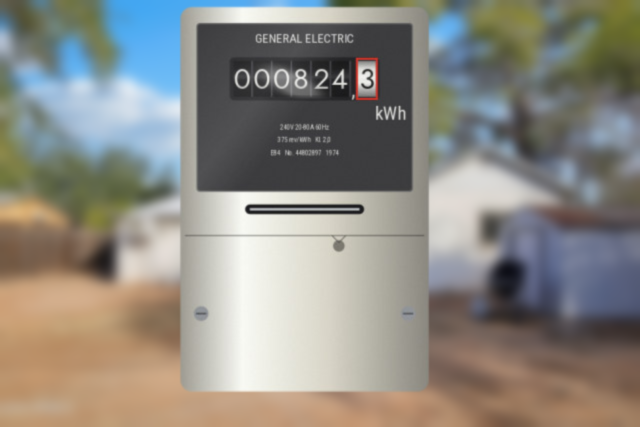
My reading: **824.3** kWh
